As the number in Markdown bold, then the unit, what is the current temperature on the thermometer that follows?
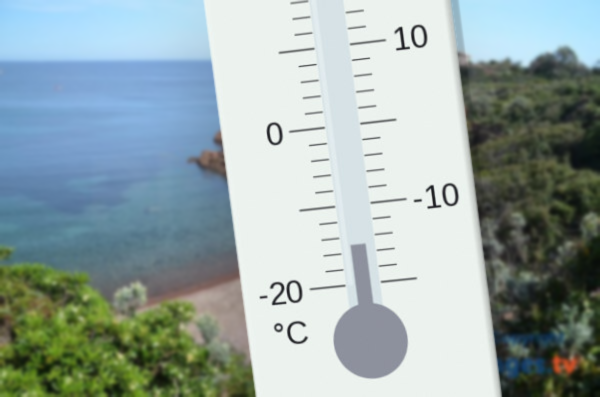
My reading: **-15** °C
